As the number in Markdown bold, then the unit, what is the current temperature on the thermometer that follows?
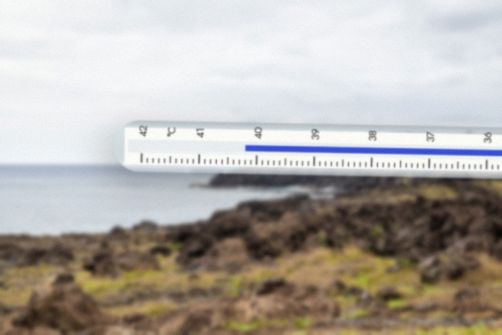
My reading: **40.2** °C
